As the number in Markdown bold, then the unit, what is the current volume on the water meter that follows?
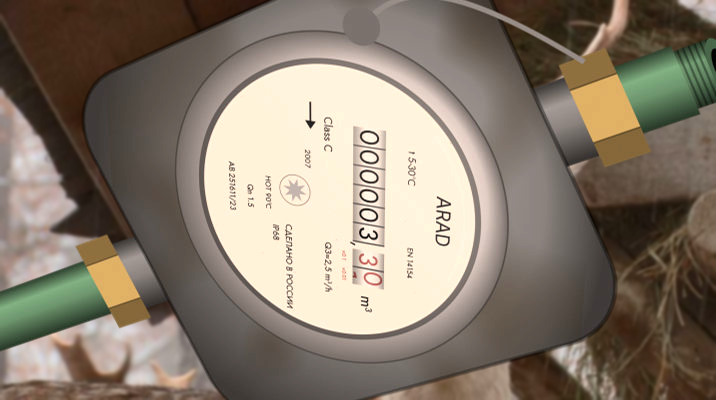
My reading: **3.30** m³
